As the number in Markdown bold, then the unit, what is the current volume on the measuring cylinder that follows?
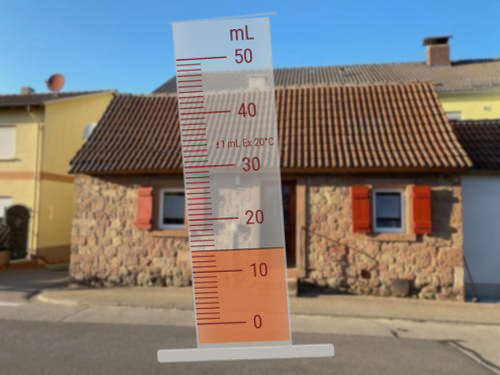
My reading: **14** mL
